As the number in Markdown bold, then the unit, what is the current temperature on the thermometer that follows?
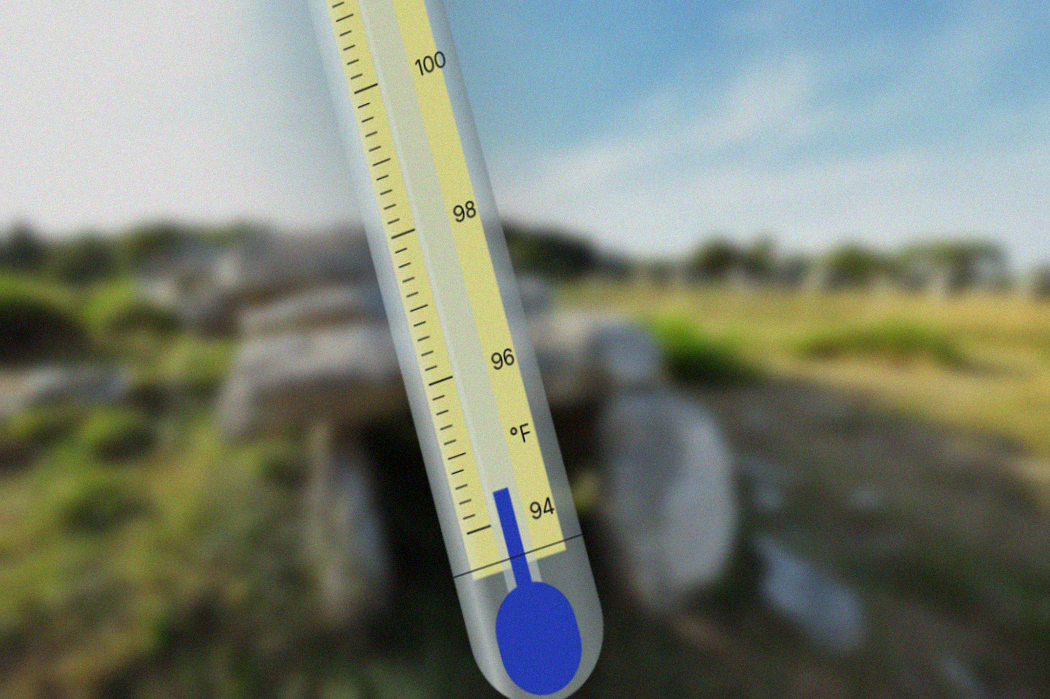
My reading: **94.4** °F
